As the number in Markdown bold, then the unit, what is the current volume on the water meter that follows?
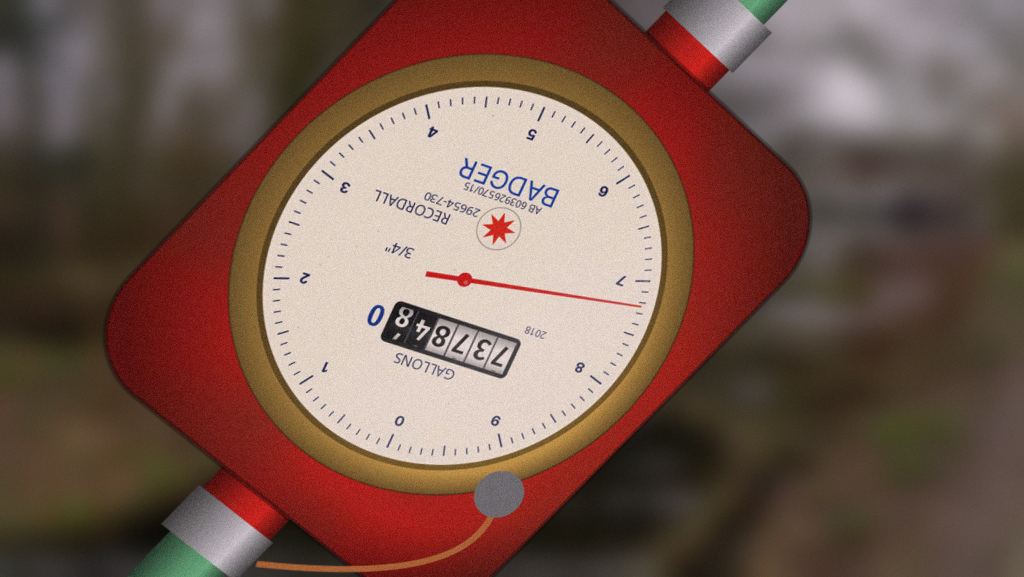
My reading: **7378477.2** gal
